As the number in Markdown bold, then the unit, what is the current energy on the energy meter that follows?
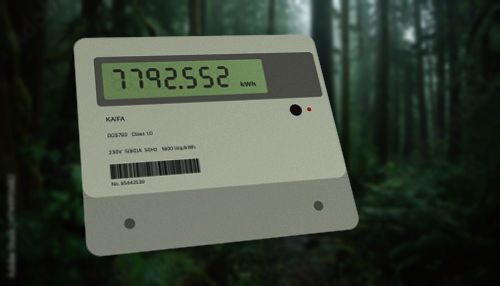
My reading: **7792.552** kWh
